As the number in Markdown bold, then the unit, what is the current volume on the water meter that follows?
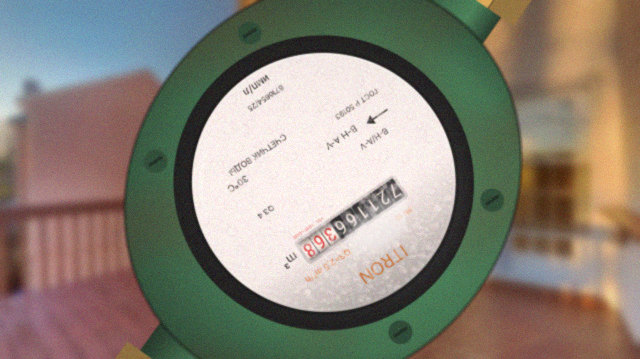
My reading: **721166.368** m³
